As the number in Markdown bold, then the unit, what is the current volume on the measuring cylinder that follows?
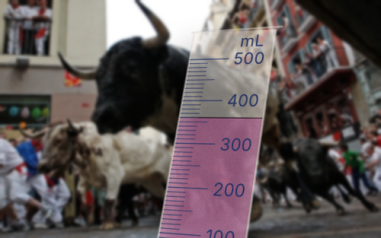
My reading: **360** mL
